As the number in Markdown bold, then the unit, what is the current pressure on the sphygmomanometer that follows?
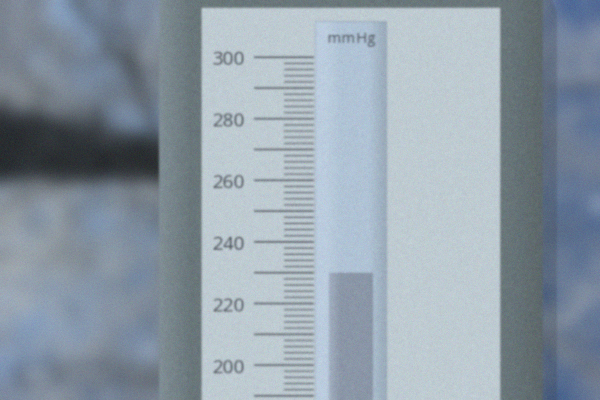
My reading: **230** mmHg
